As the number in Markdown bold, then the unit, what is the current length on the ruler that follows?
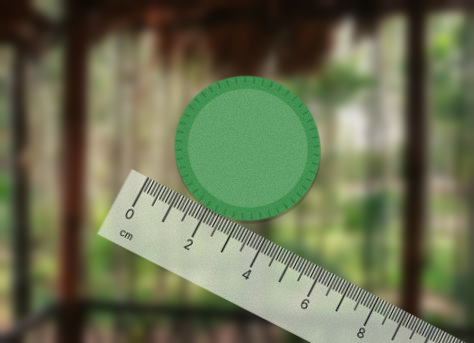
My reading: **4.5** cm
